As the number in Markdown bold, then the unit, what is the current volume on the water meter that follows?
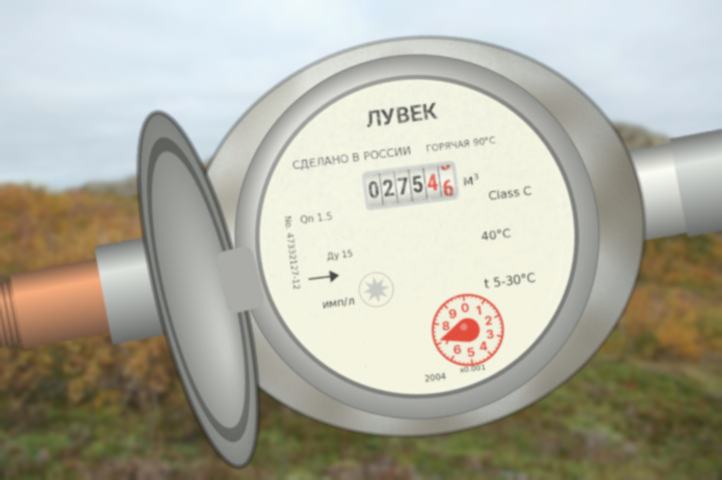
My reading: **275.457** m³
